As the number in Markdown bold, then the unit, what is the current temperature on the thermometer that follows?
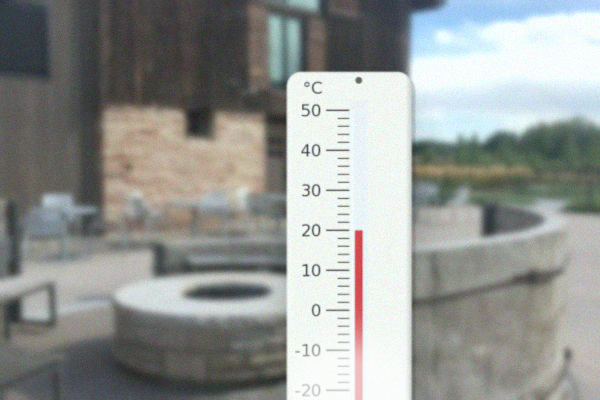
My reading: **20** °C
